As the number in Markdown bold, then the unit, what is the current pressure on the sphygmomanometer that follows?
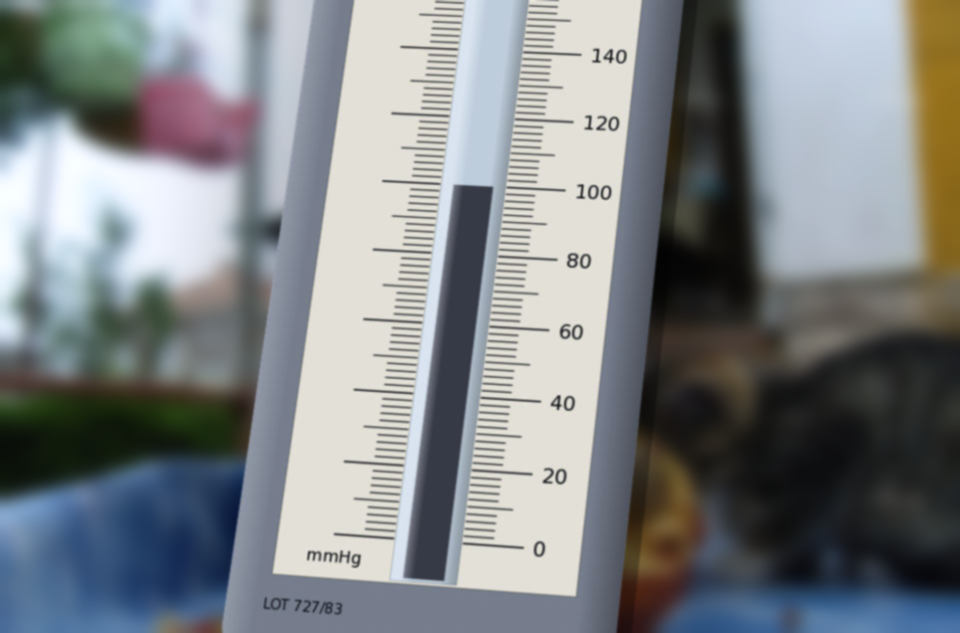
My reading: **100** mmHg
